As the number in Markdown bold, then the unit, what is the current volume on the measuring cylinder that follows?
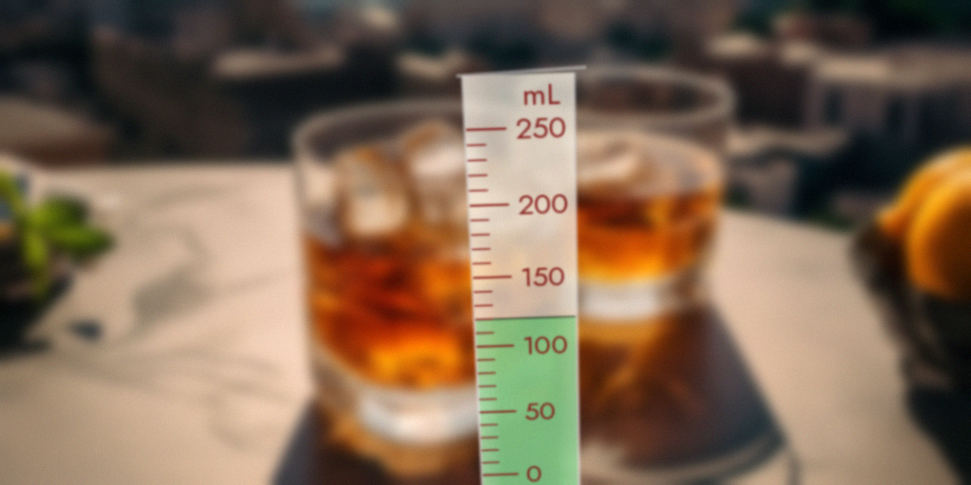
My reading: **120** mL
